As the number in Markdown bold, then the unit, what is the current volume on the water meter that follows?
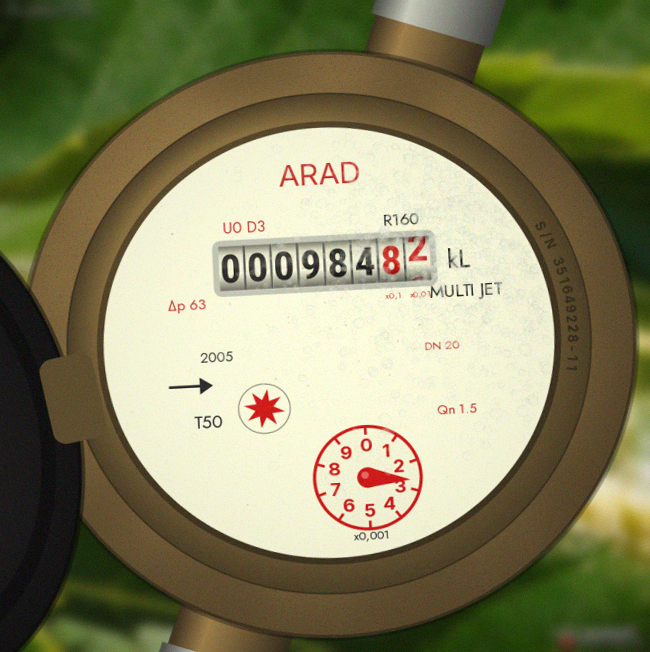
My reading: **984.822** kL
